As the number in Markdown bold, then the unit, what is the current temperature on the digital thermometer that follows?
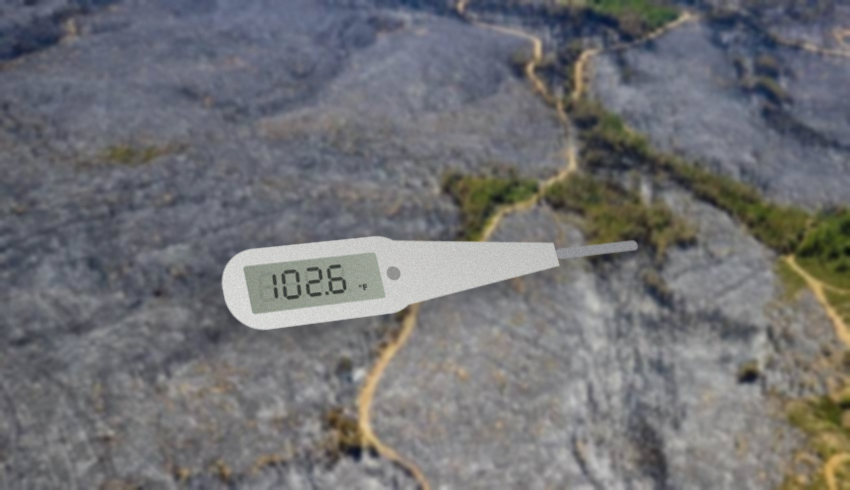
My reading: **102.6** °F
